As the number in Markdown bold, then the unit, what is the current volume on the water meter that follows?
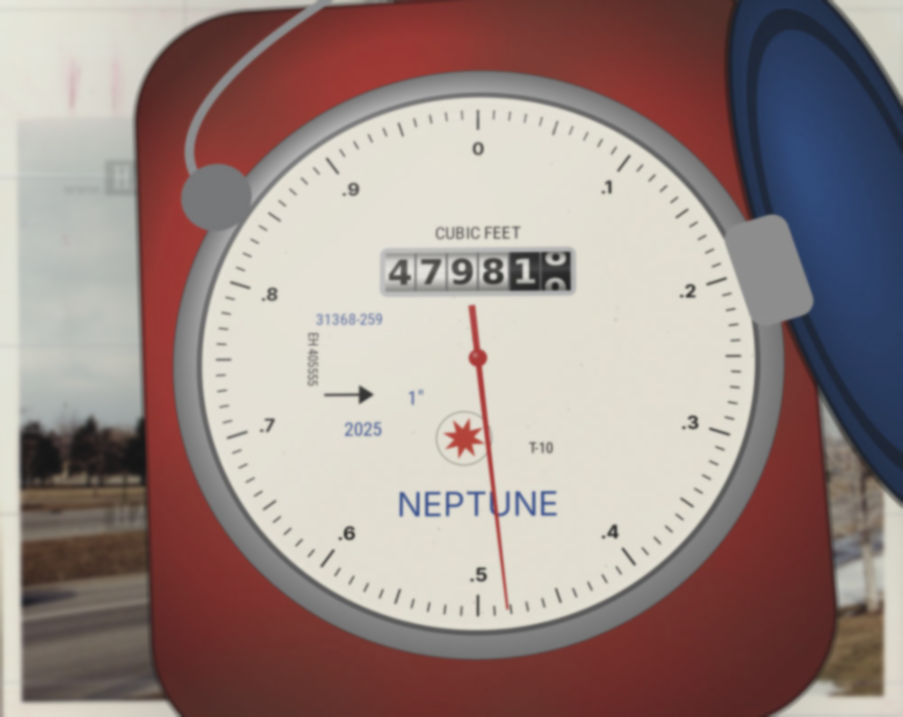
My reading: **479818.48** ft³
